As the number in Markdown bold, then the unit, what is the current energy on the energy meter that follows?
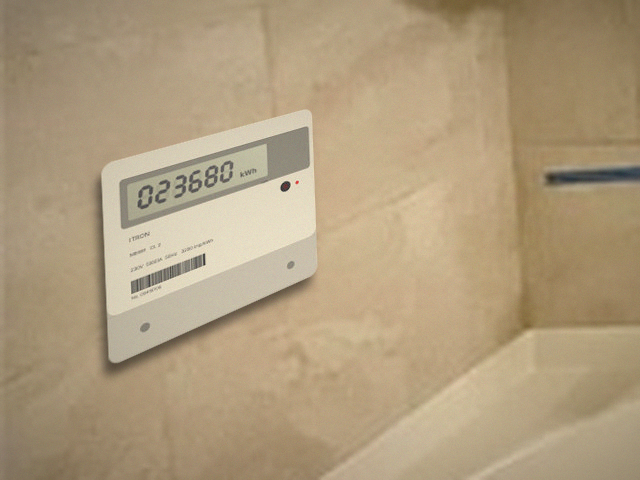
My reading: **23680** kWh
